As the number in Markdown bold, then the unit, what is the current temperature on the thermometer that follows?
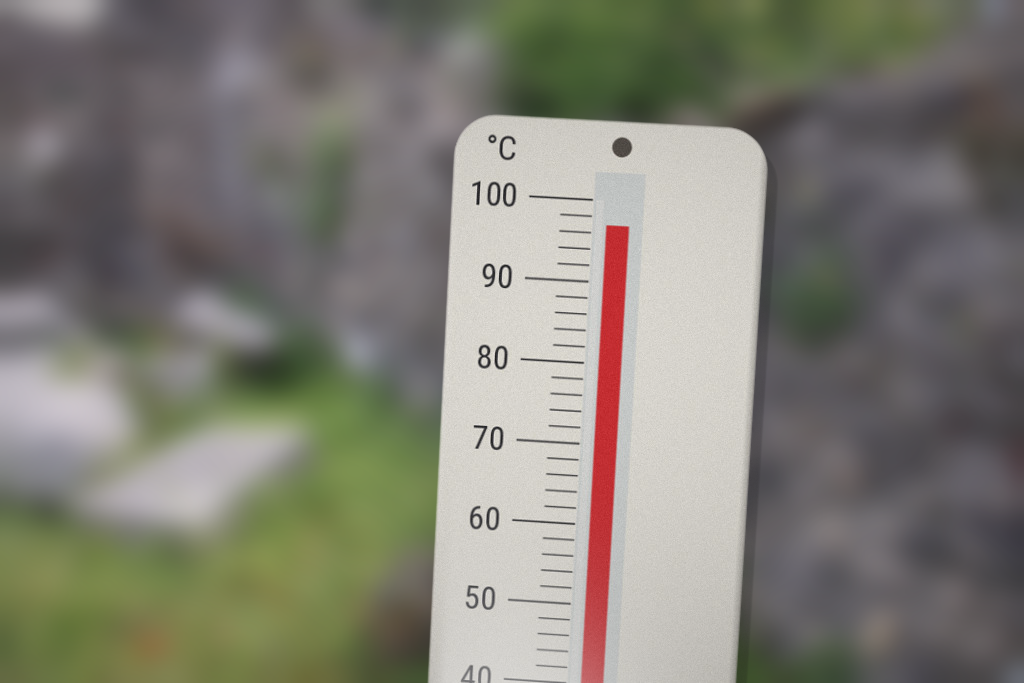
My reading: **97** °C
